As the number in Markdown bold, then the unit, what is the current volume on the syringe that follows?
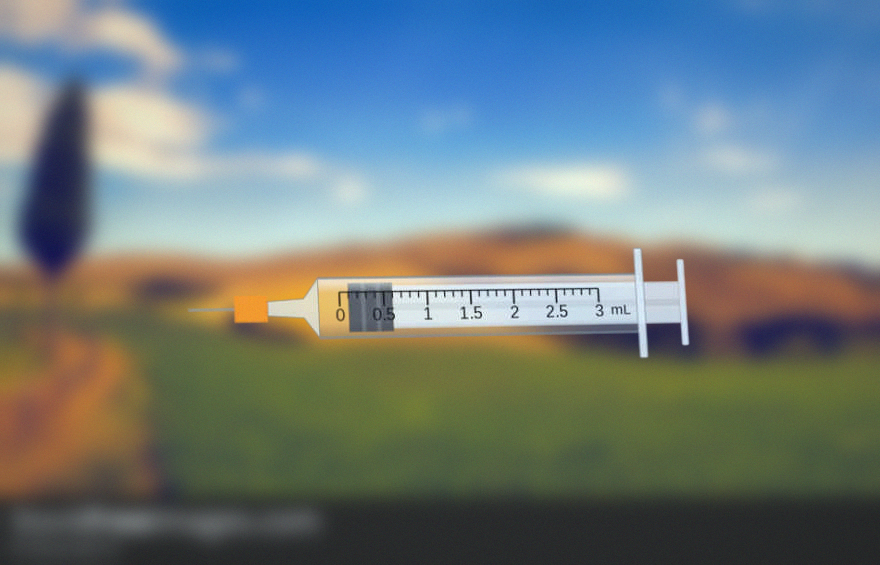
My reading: **0.1** mL
